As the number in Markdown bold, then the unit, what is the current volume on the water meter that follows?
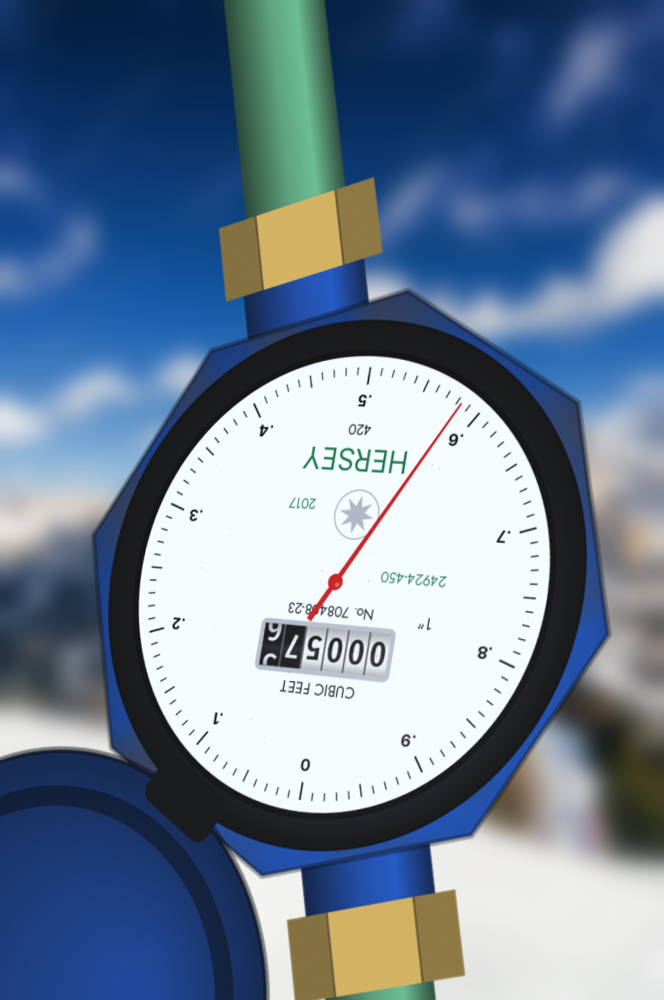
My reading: **575.58** ft³
